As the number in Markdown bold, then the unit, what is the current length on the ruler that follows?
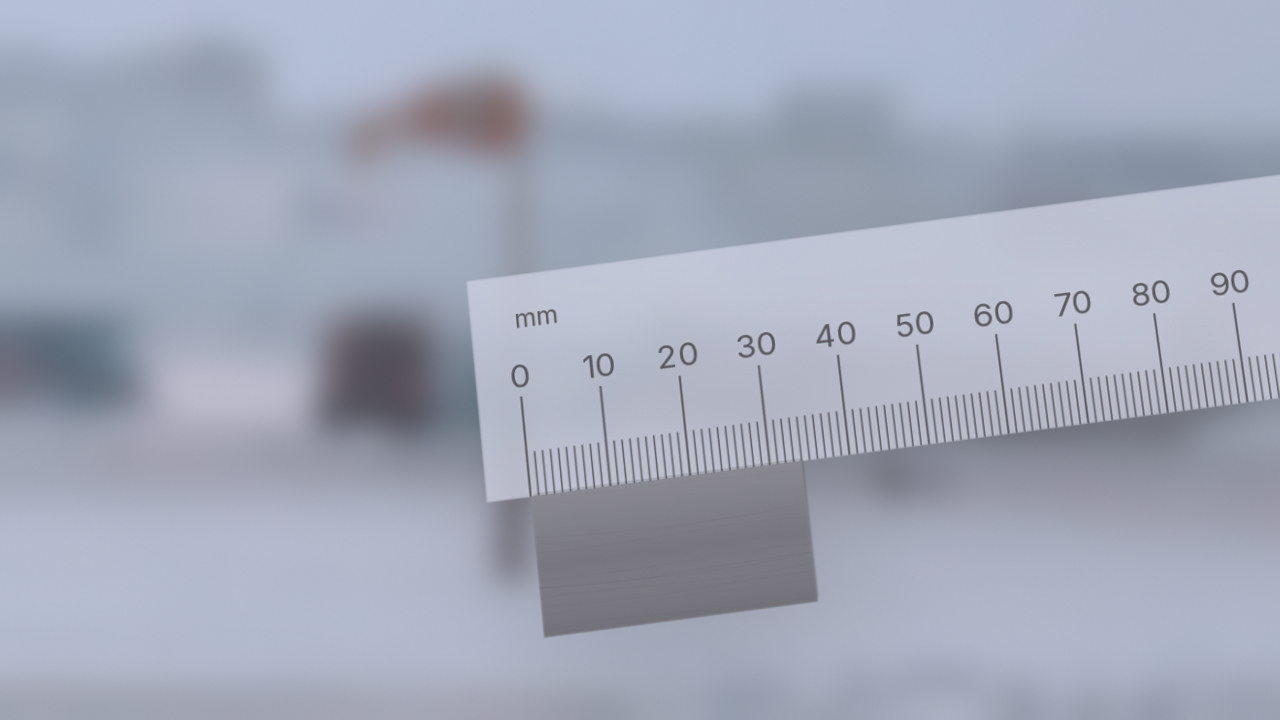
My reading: **34** mm
